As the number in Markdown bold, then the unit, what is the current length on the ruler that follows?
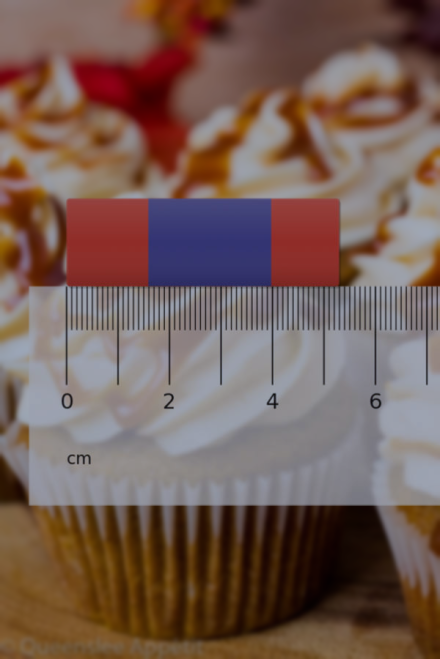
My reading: **5.3** cm
